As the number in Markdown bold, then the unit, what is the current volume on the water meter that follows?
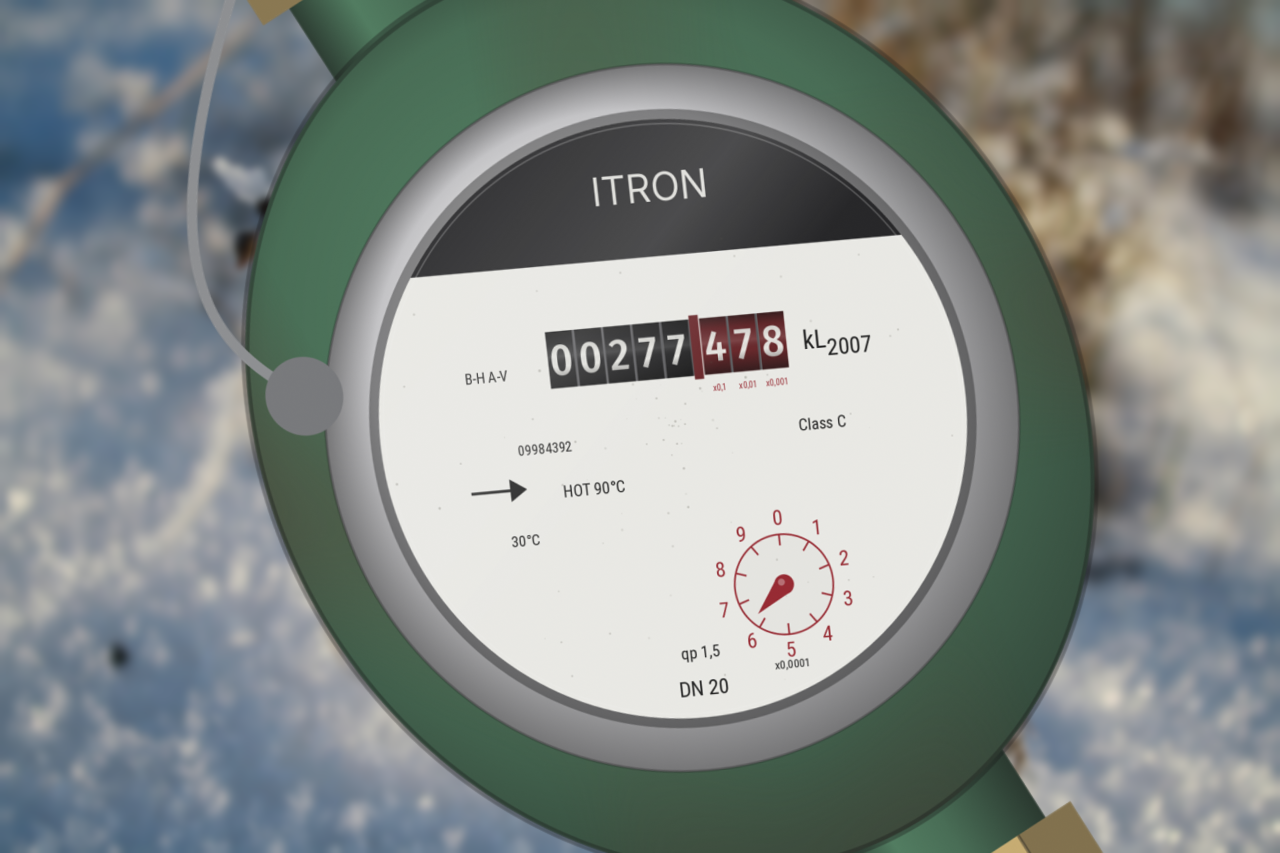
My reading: **277.4786** kL
